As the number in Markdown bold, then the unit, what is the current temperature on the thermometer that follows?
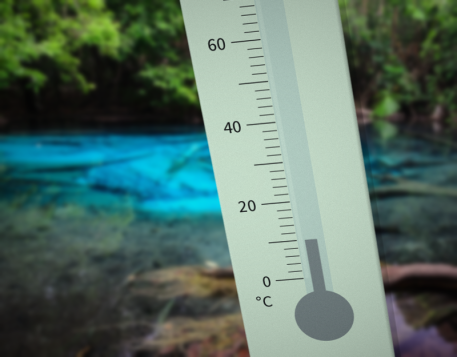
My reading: **10** °C
